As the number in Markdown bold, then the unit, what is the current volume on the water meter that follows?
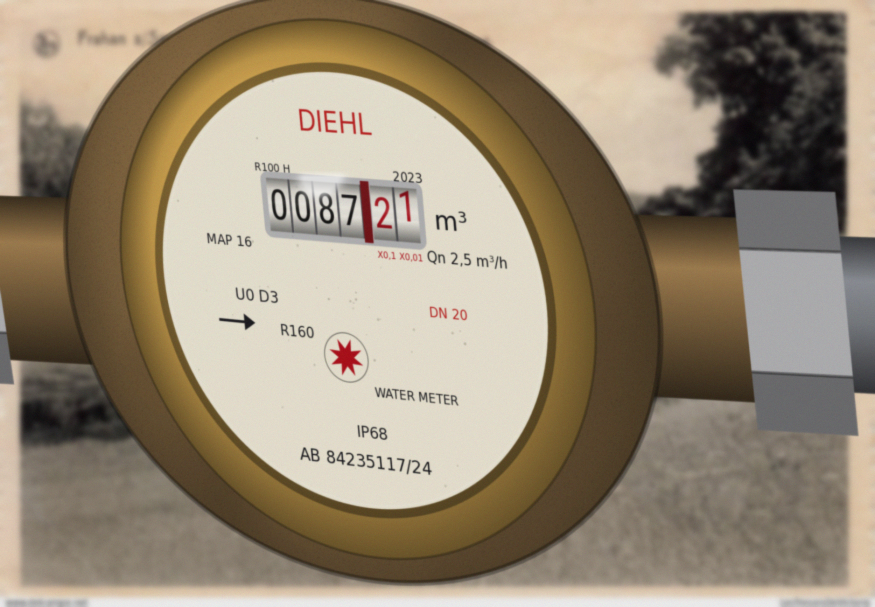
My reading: **87.21** m³
